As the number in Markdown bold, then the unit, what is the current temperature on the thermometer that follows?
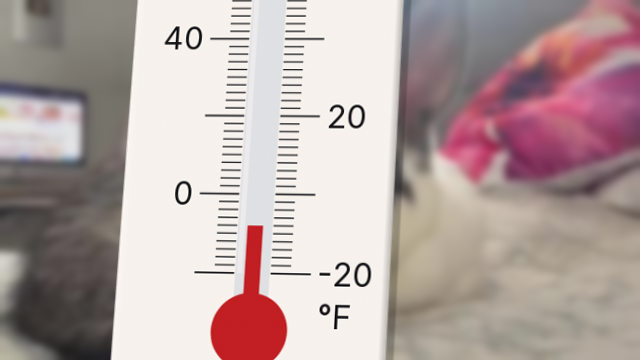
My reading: **-8** °F
